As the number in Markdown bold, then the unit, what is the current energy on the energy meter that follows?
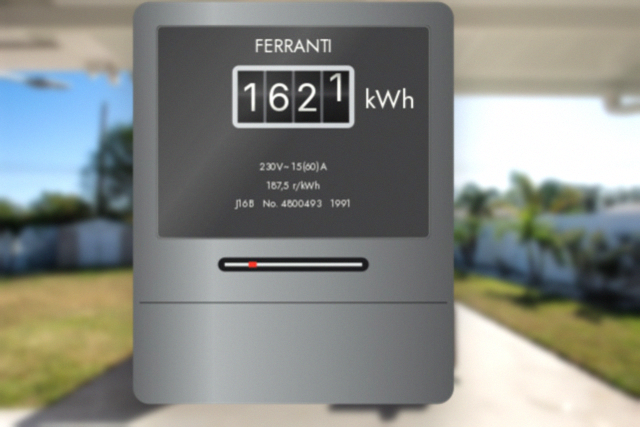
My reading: **1621** kWh
